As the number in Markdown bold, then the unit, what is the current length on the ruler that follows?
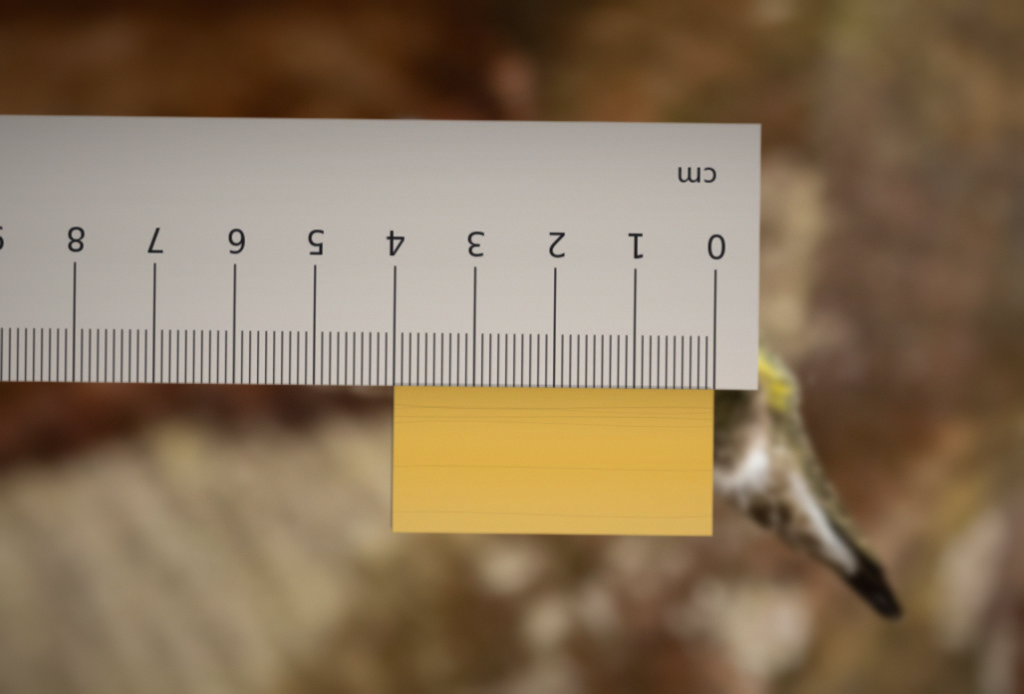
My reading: **4** cm
